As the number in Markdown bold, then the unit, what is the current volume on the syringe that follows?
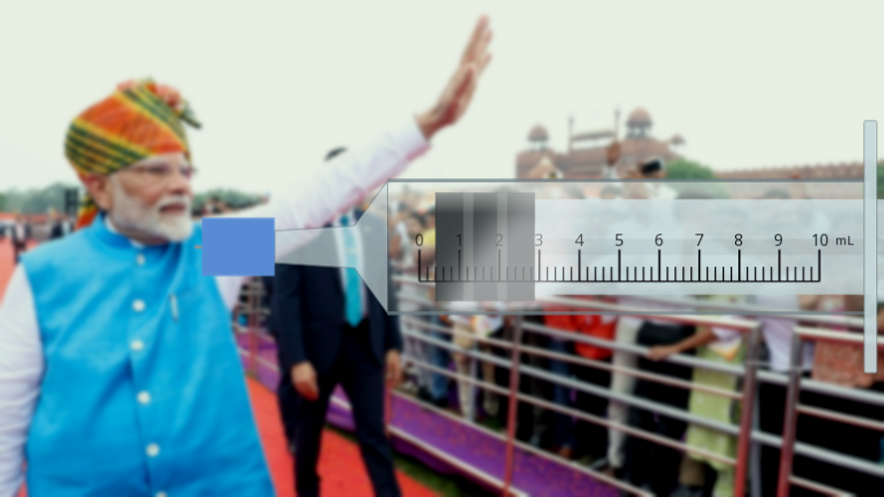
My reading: **0.4** mL
